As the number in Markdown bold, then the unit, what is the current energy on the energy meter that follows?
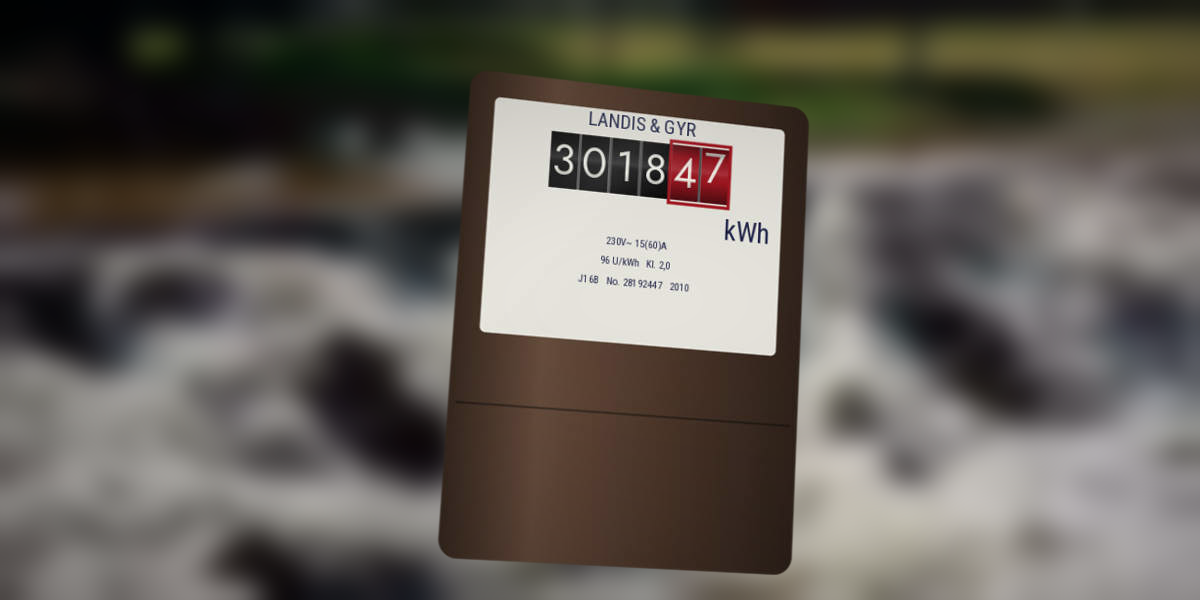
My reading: **3018.47** kWh
